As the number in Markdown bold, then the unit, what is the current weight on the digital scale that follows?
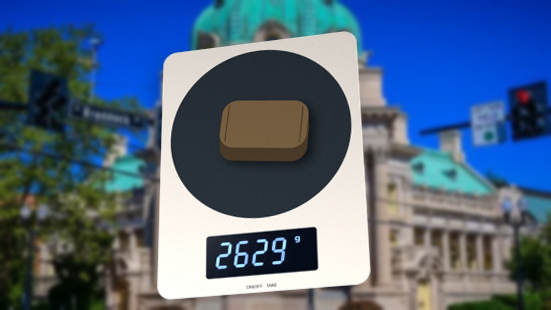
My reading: **2629** g
